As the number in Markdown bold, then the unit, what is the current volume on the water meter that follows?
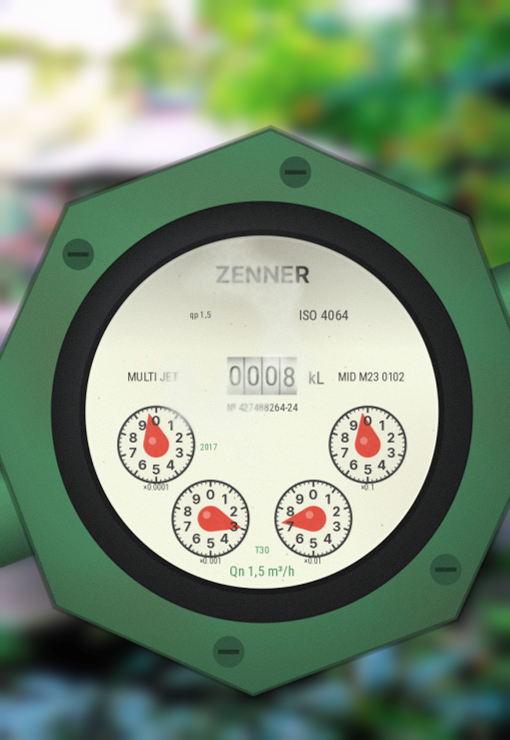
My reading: **7.9729** kL
